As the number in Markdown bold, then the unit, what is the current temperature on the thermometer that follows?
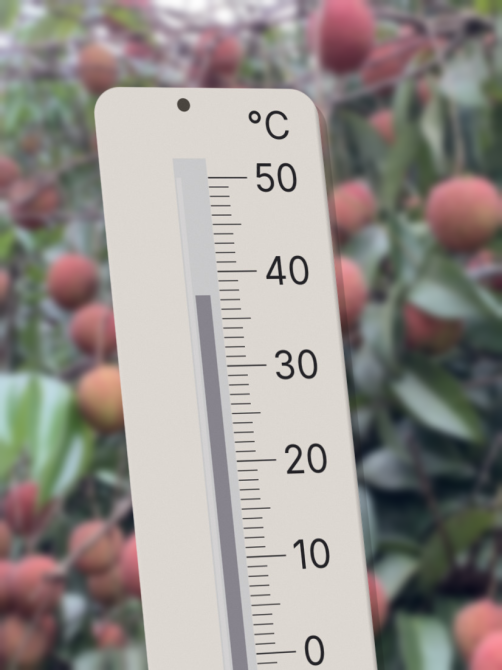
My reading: **37.5** °C
